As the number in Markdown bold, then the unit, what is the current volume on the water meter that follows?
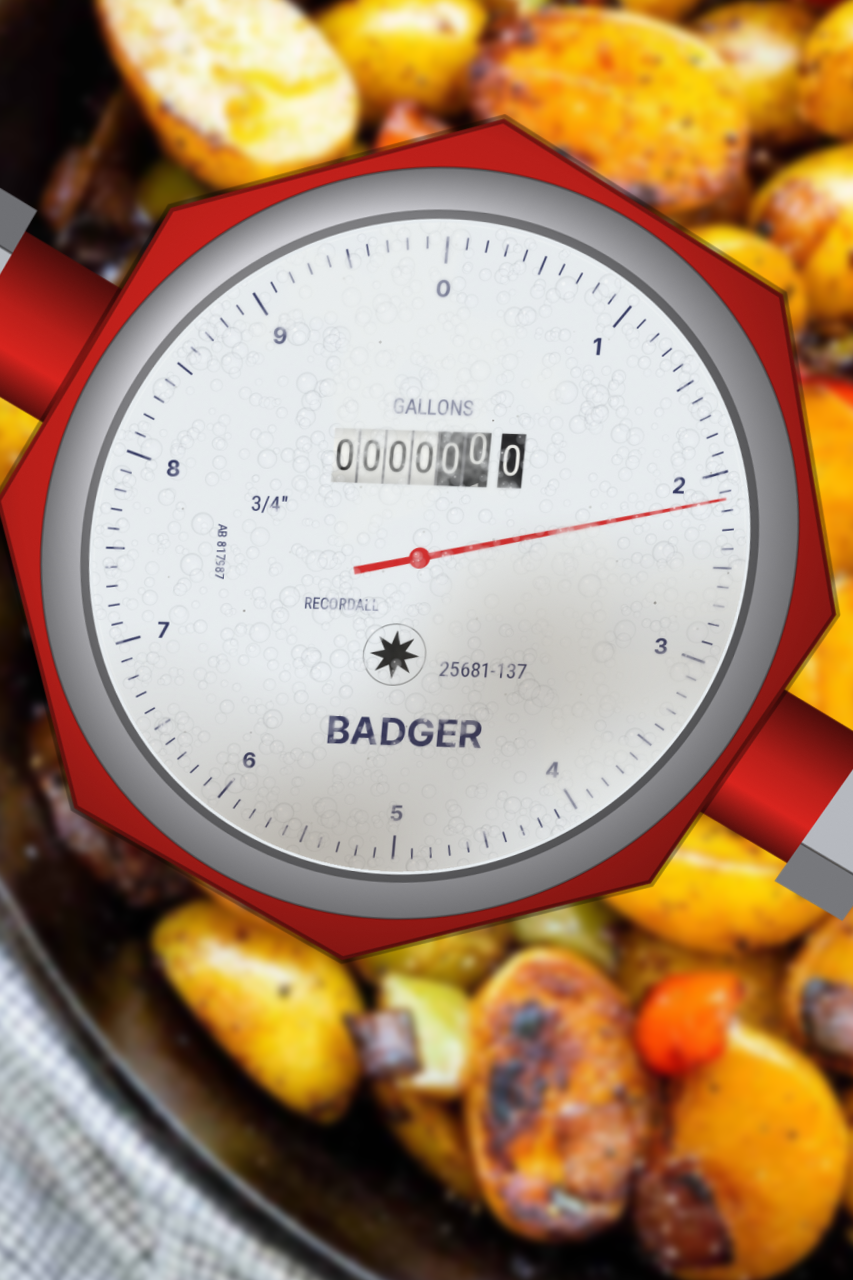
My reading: **2.1** gal
